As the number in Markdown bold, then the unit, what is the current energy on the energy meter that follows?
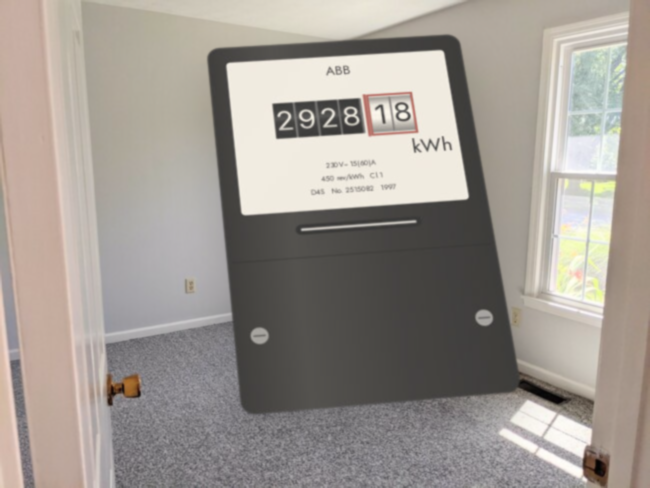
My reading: **2928.18** kWh
